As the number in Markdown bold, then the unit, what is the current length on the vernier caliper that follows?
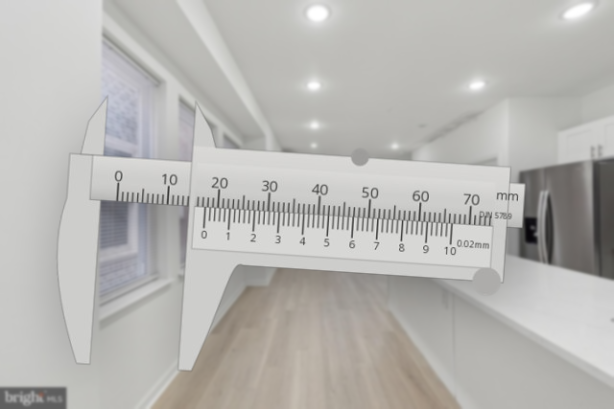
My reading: **17.5** mm
